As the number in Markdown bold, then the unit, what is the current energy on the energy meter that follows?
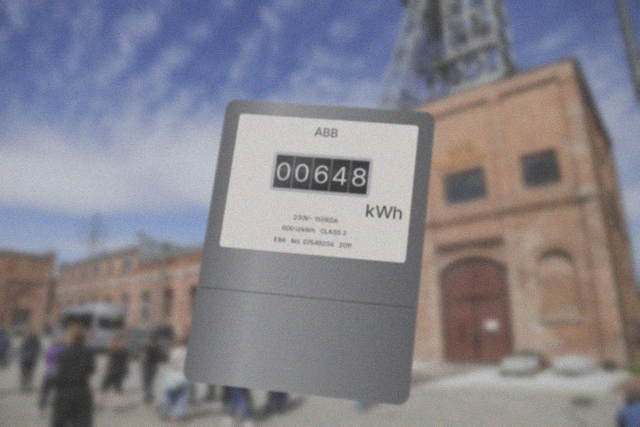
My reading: **648** kWh
